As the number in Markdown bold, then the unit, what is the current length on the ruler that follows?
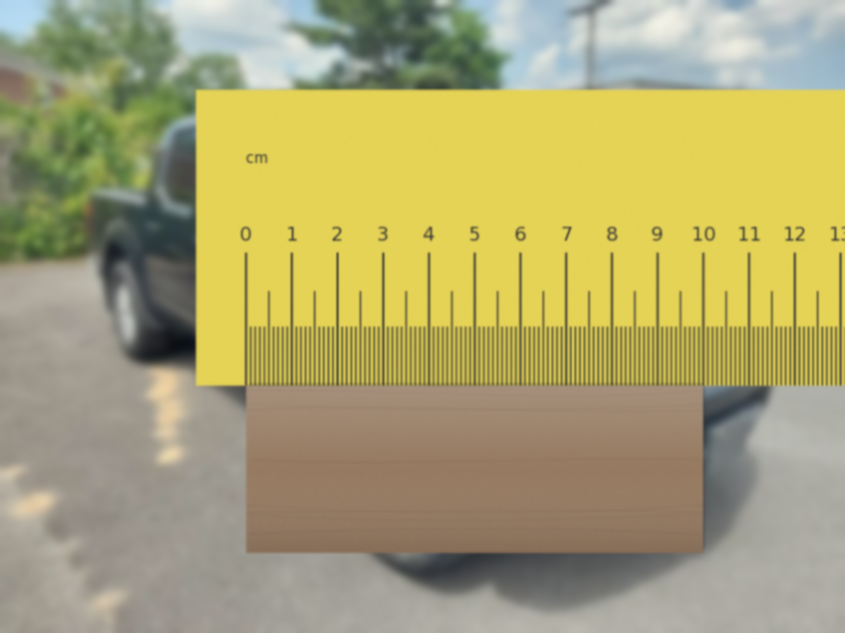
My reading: **10** cm
